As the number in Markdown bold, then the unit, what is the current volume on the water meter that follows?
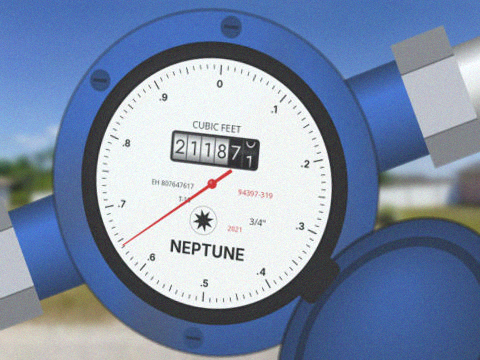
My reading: **211870.64** ft³
